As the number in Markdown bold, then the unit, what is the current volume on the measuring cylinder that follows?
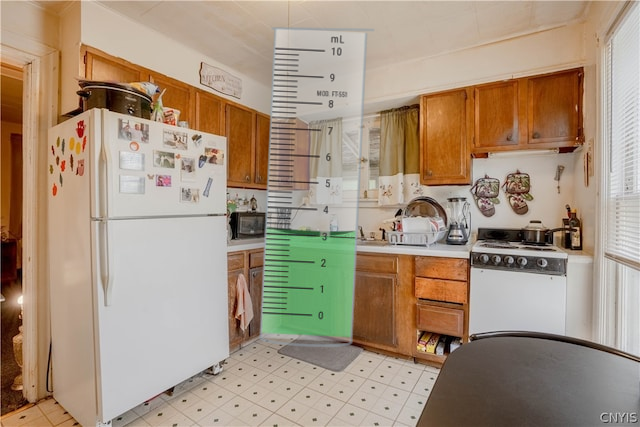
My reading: **3** mL
